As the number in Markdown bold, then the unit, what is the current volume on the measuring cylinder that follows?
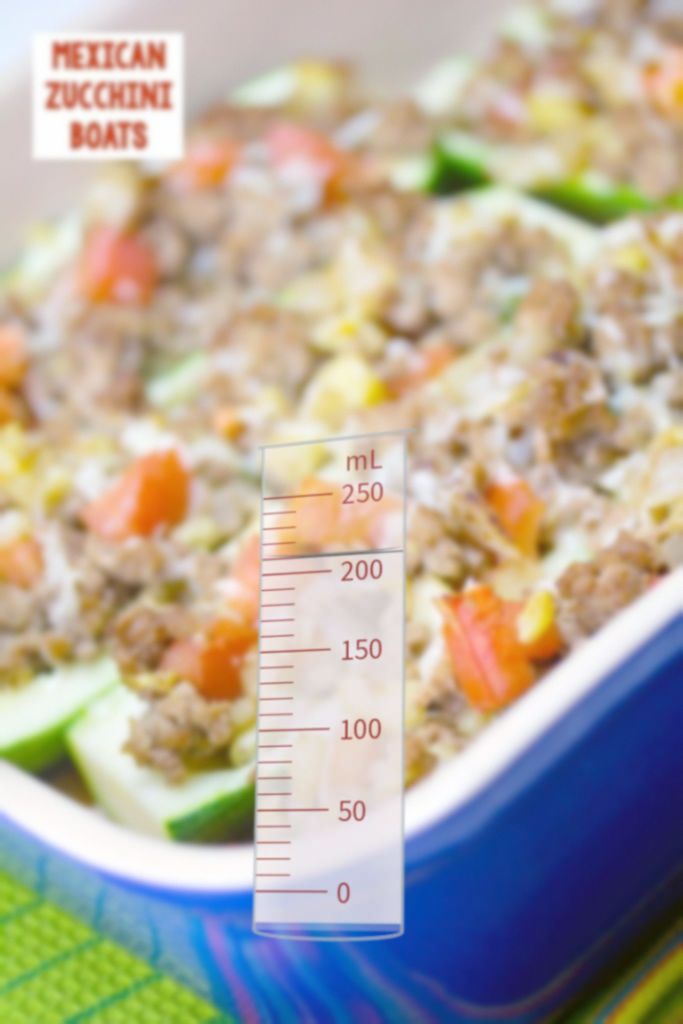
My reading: **210** mL
